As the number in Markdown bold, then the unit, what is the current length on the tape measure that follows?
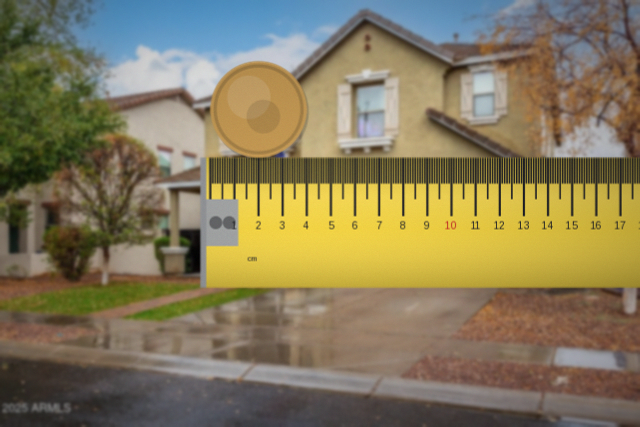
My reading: **4** cm
